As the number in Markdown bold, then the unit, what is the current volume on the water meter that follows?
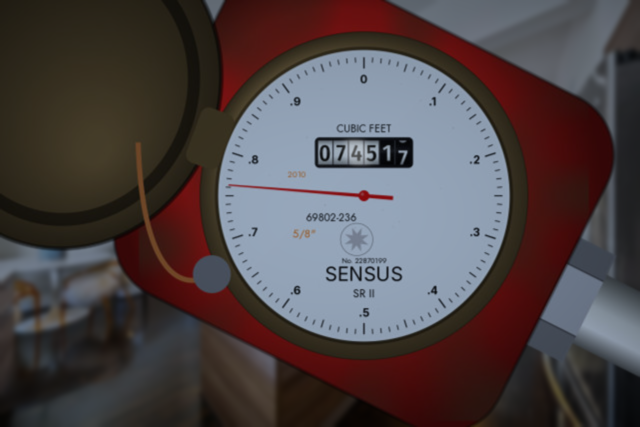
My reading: **74516.76** ft³
